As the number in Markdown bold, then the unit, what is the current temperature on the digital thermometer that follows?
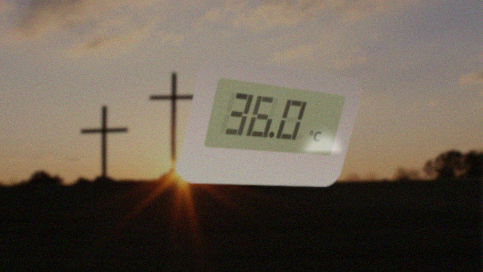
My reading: **36.0** °C
